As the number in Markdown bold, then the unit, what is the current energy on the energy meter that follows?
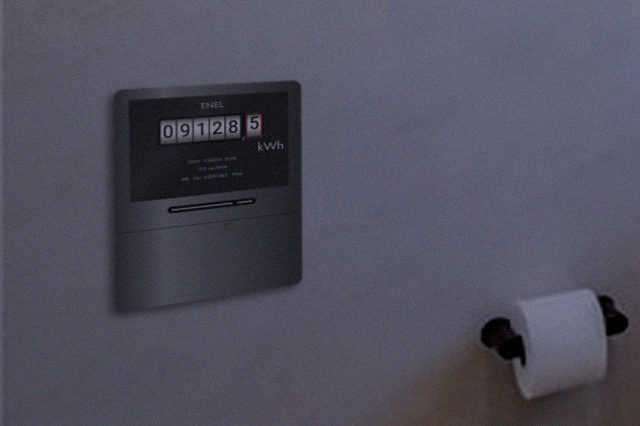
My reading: **9128.5** kWh
